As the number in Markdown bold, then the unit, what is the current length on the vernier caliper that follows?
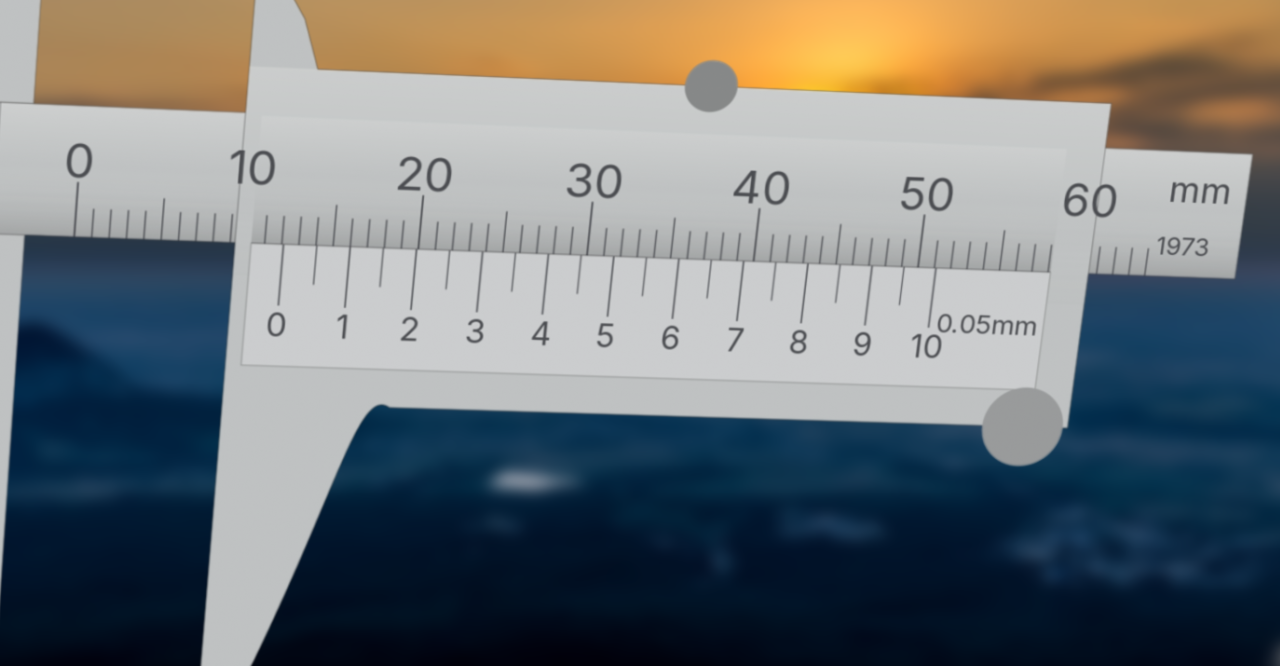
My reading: **12.1** mm
